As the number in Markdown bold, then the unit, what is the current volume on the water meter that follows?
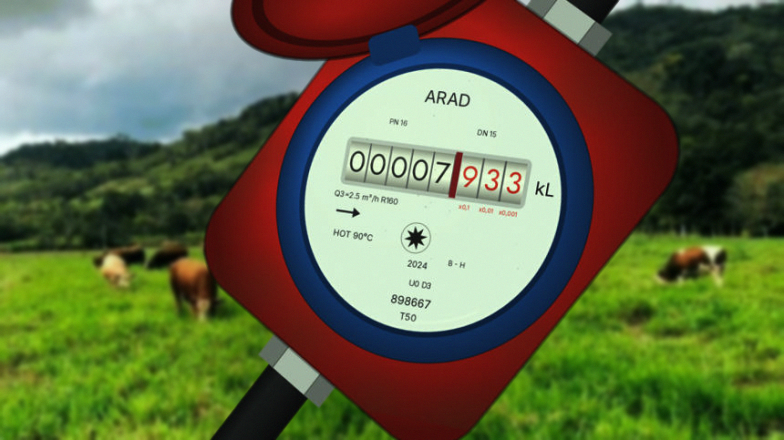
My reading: **7.933** kL
